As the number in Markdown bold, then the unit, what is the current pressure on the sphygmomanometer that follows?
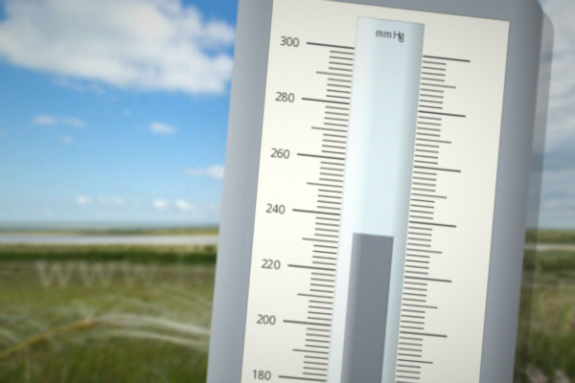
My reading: **234** mmHg
